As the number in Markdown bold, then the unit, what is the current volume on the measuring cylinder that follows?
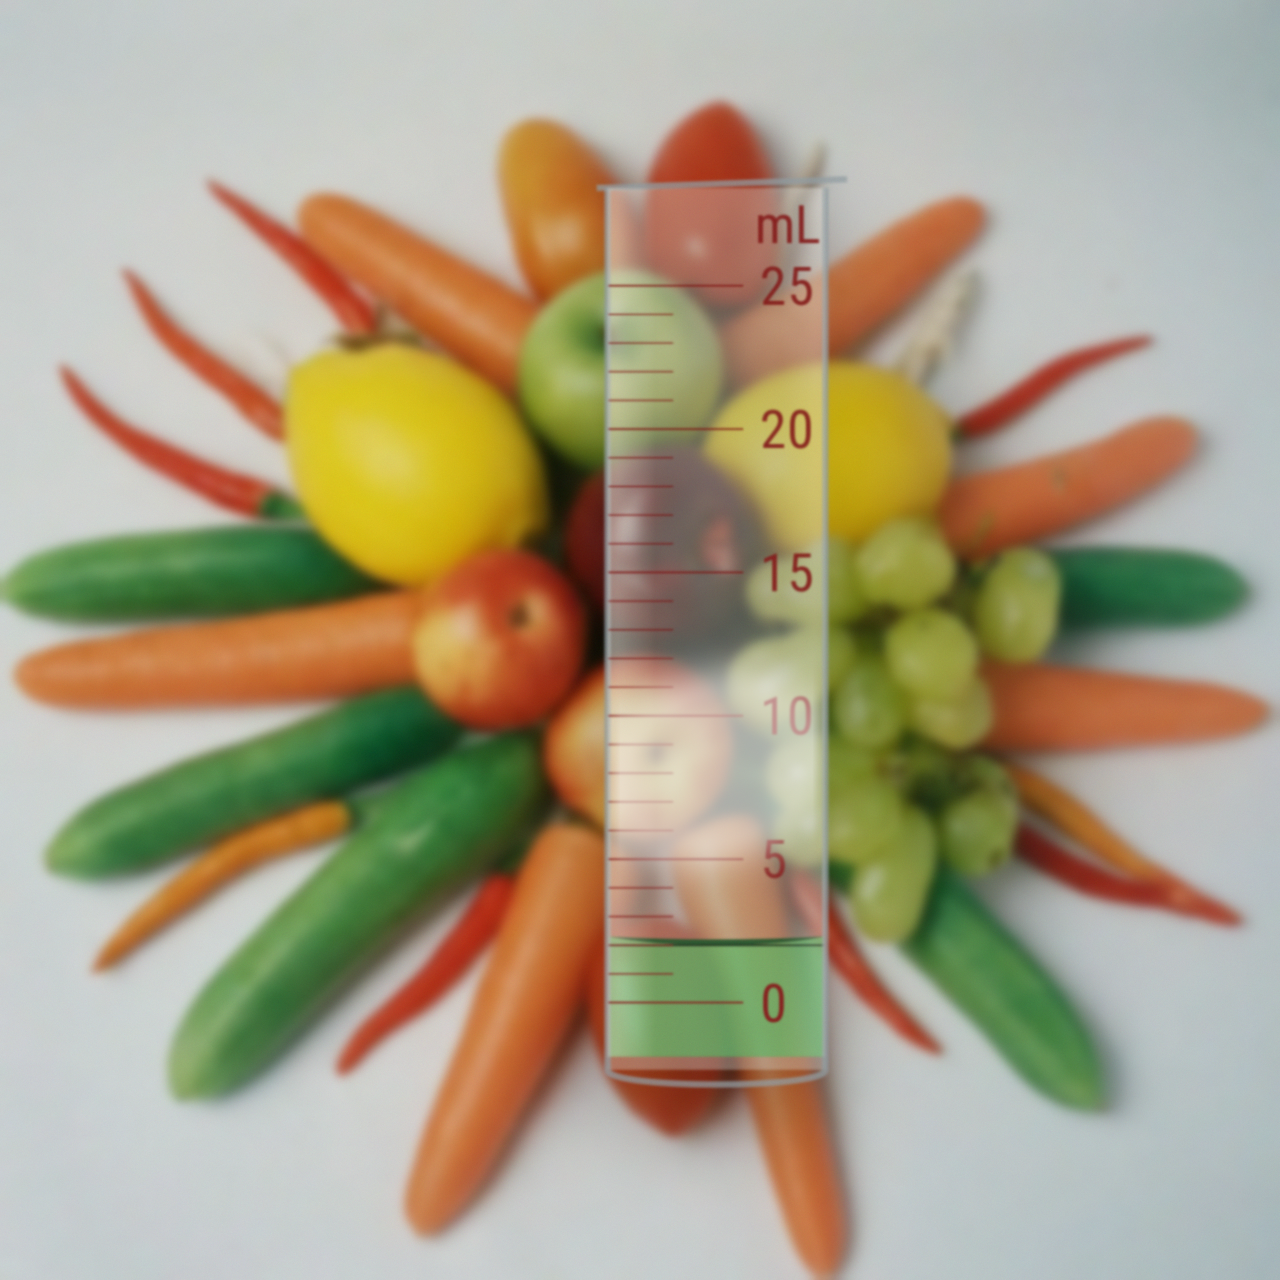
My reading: **2** mL
